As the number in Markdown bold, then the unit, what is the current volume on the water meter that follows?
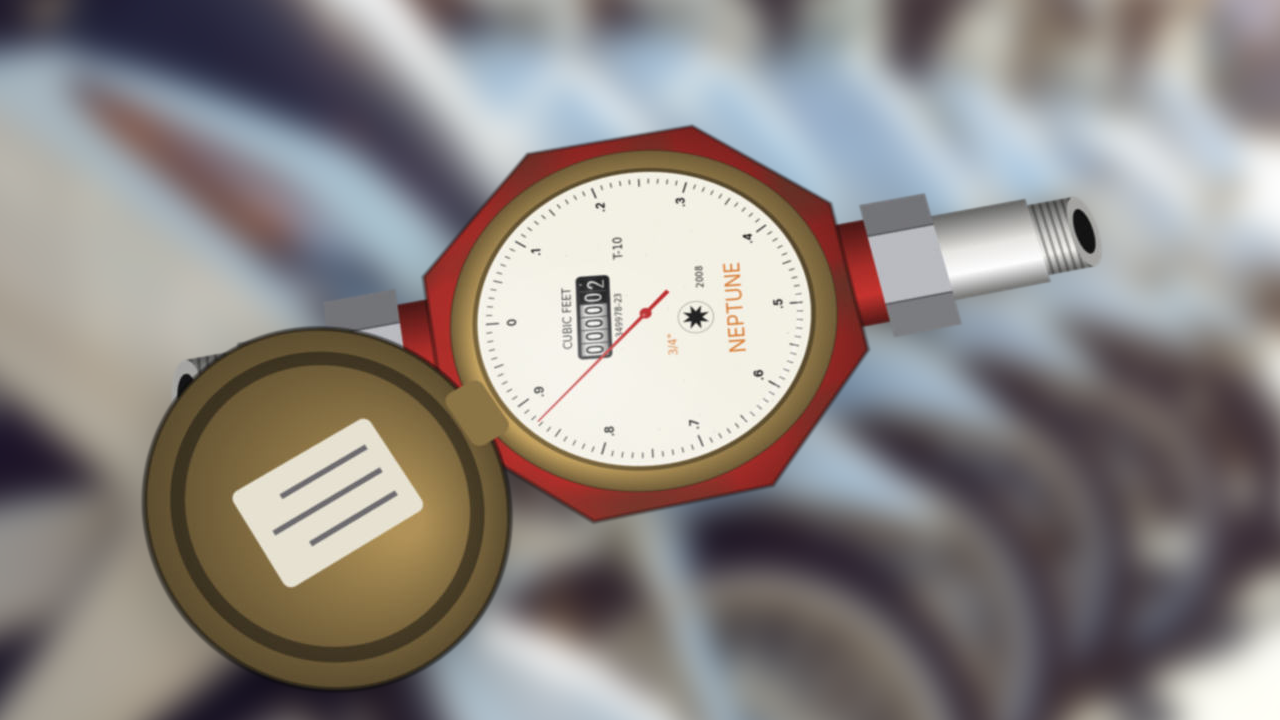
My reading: **1.87** ft³
